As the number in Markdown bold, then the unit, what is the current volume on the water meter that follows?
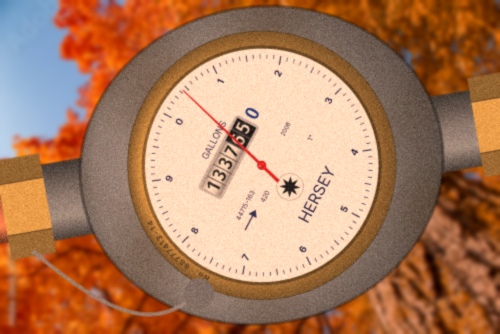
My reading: **1337650.4** gal
